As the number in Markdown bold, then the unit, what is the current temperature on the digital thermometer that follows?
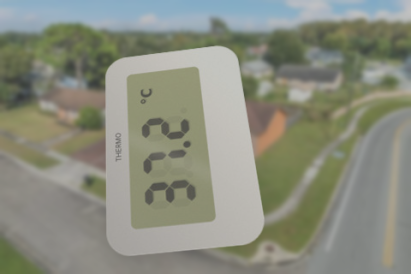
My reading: **37.2** °C
